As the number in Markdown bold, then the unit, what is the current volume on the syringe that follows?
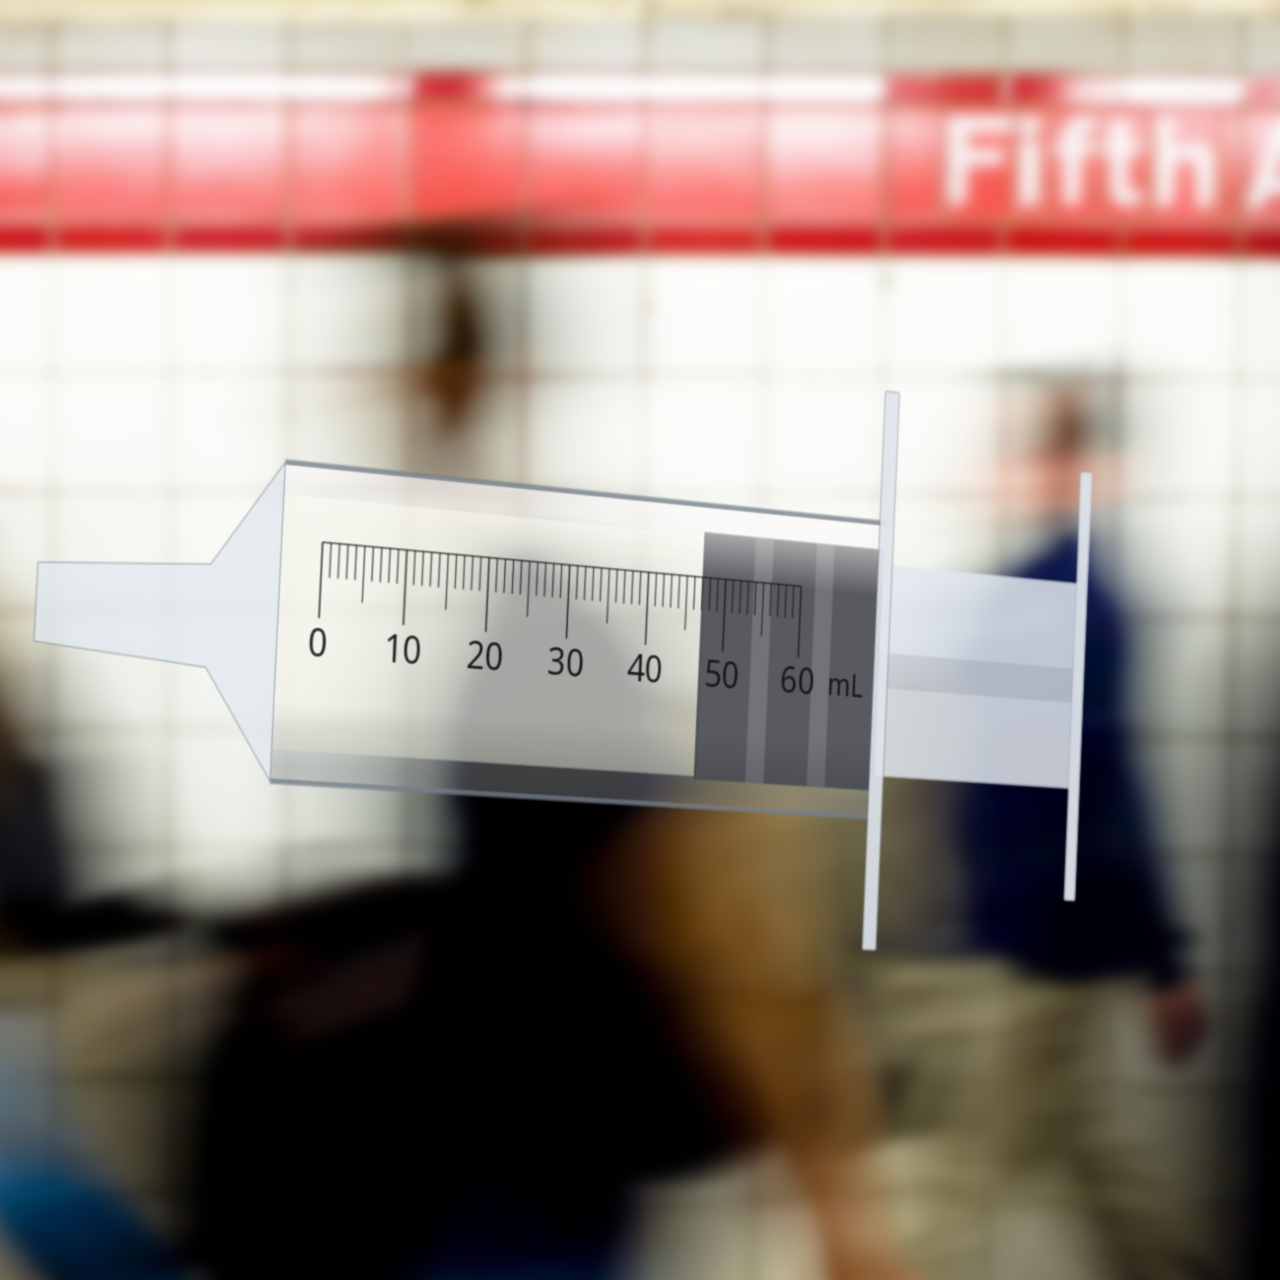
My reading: **47** mL
